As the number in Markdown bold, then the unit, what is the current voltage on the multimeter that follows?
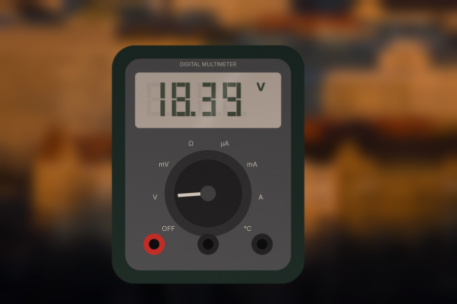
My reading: **18.39** V
